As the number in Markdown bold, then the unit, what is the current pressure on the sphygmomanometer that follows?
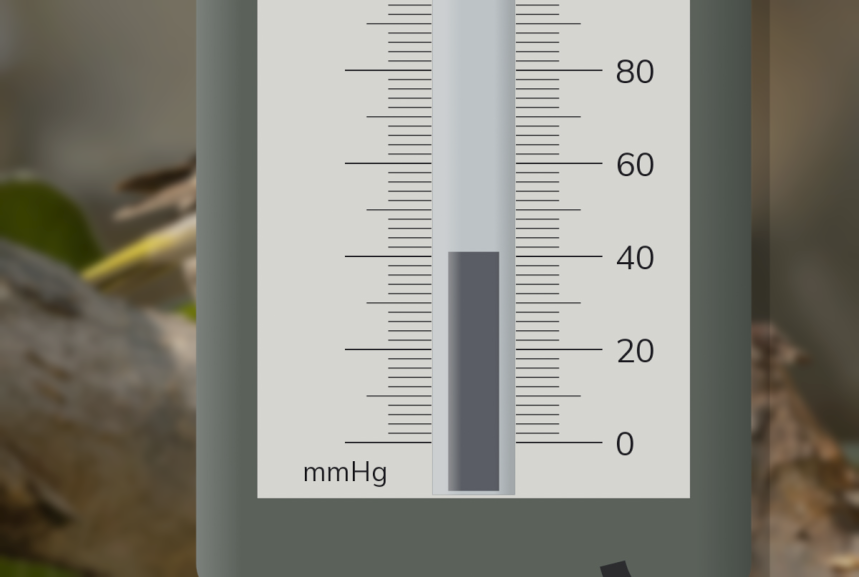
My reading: **41** mmHg
